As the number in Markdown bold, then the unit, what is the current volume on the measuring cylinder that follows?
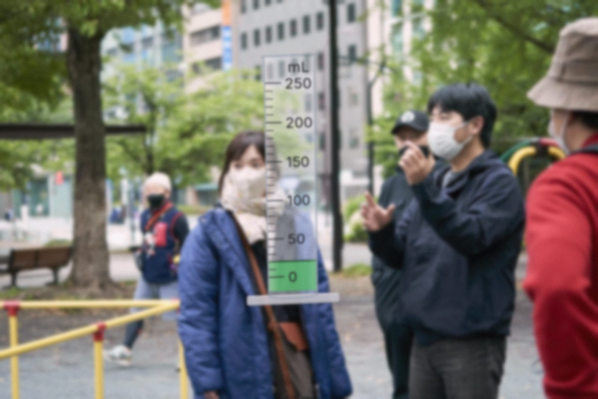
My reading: **20** mL
